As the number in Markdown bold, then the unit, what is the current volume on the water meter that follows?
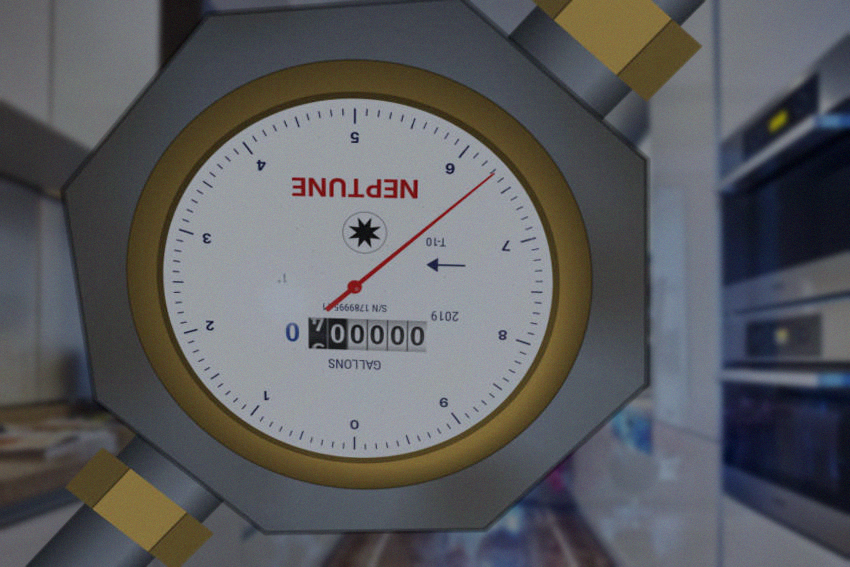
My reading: **36.3** gal
